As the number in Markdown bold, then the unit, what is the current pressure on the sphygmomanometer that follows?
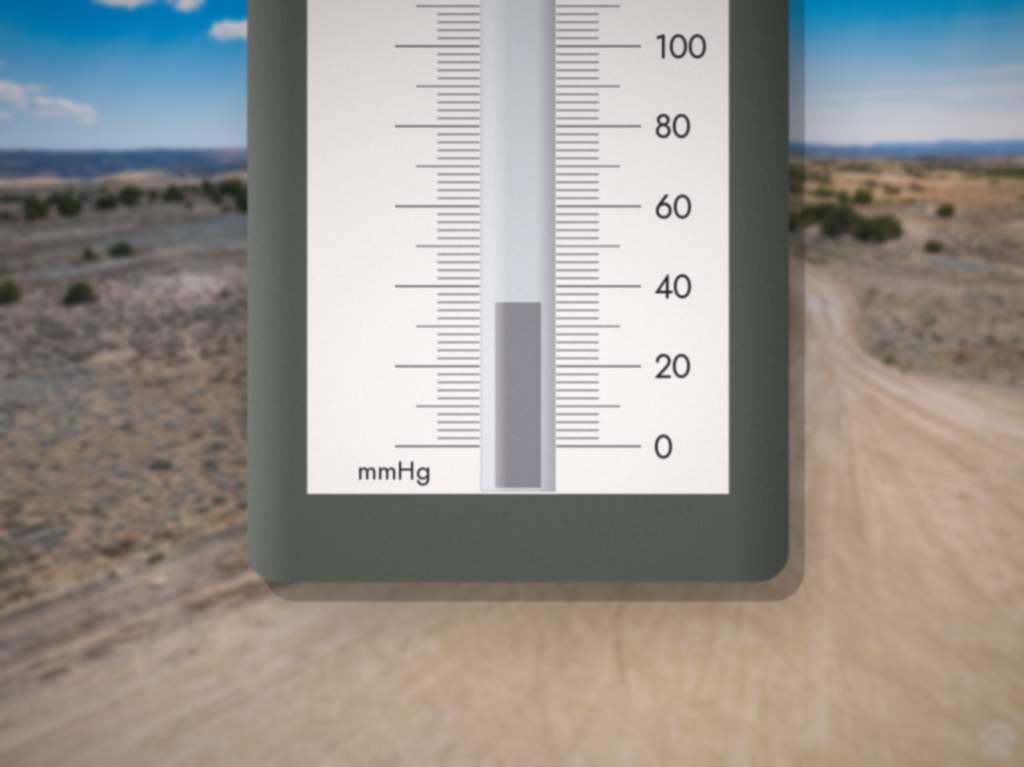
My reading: **36** mmHg
